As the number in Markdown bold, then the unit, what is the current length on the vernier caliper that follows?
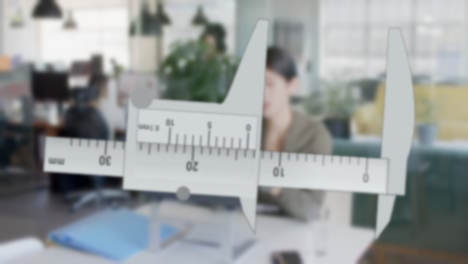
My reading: **13.8** mm
